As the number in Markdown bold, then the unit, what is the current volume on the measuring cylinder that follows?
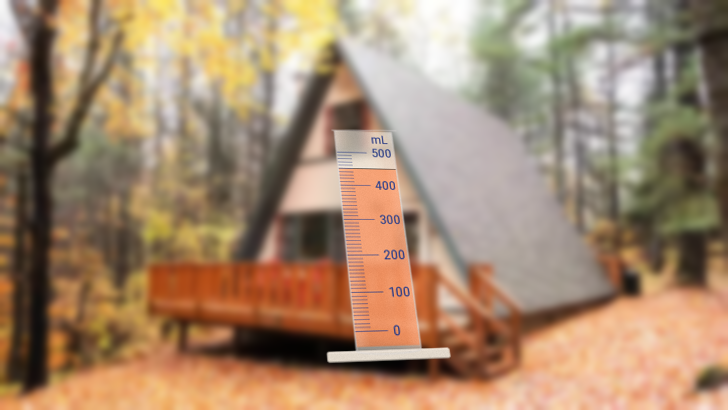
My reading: **450** mL
